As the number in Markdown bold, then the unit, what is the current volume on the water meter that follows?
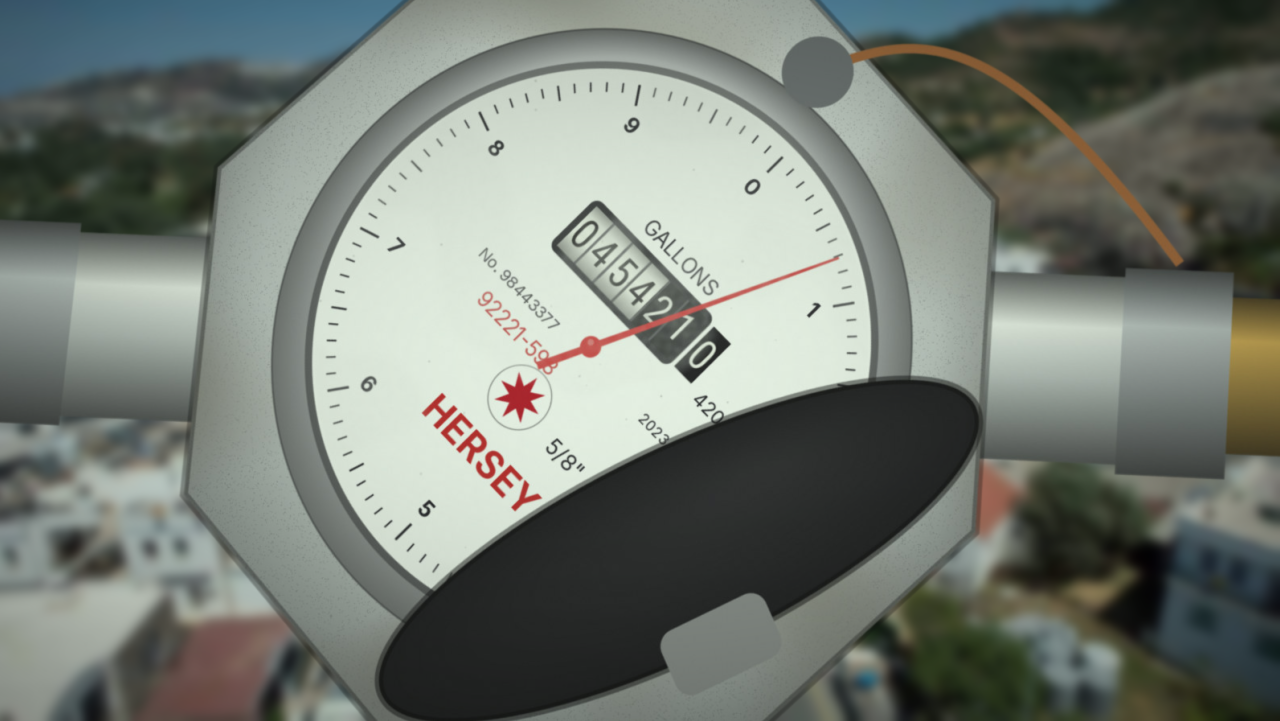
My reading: **454210.7** gal
